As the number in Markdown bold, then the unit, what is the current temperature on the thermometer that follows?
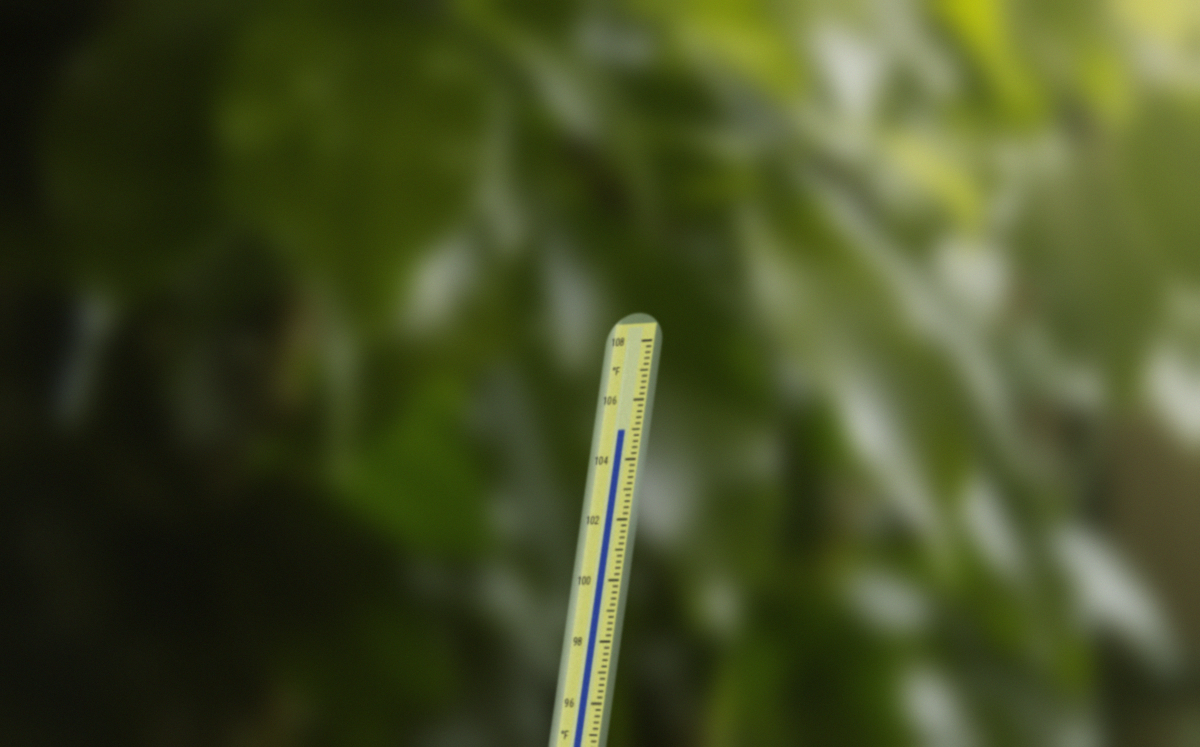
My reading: **105** °F
